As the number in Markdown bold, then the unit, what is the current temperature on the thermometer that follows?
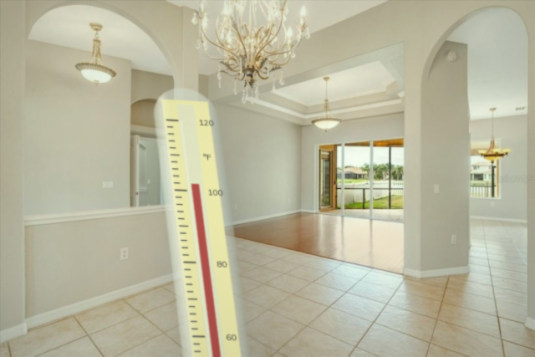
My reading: **102** °F
